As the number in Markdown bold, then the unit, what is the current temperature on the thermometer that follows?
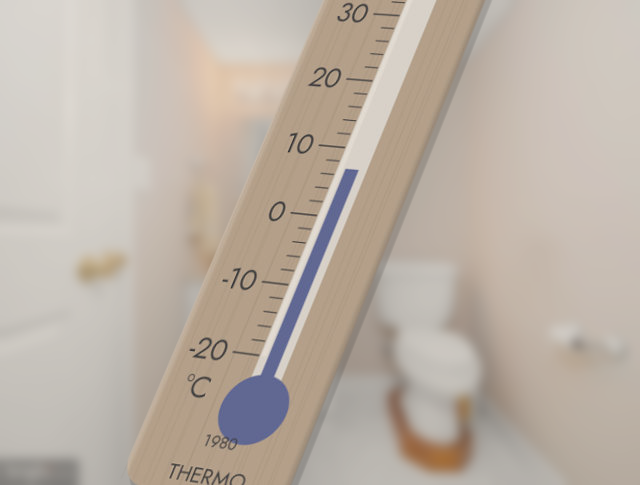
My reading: **7** °C
